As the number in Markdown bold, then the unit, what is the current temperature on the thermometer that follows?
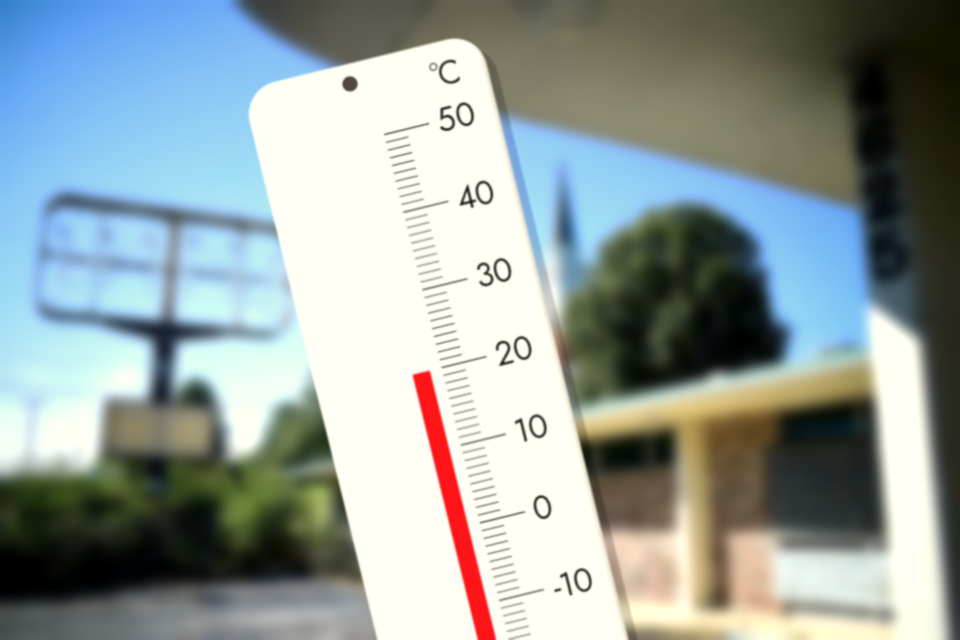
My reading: **20** °C
